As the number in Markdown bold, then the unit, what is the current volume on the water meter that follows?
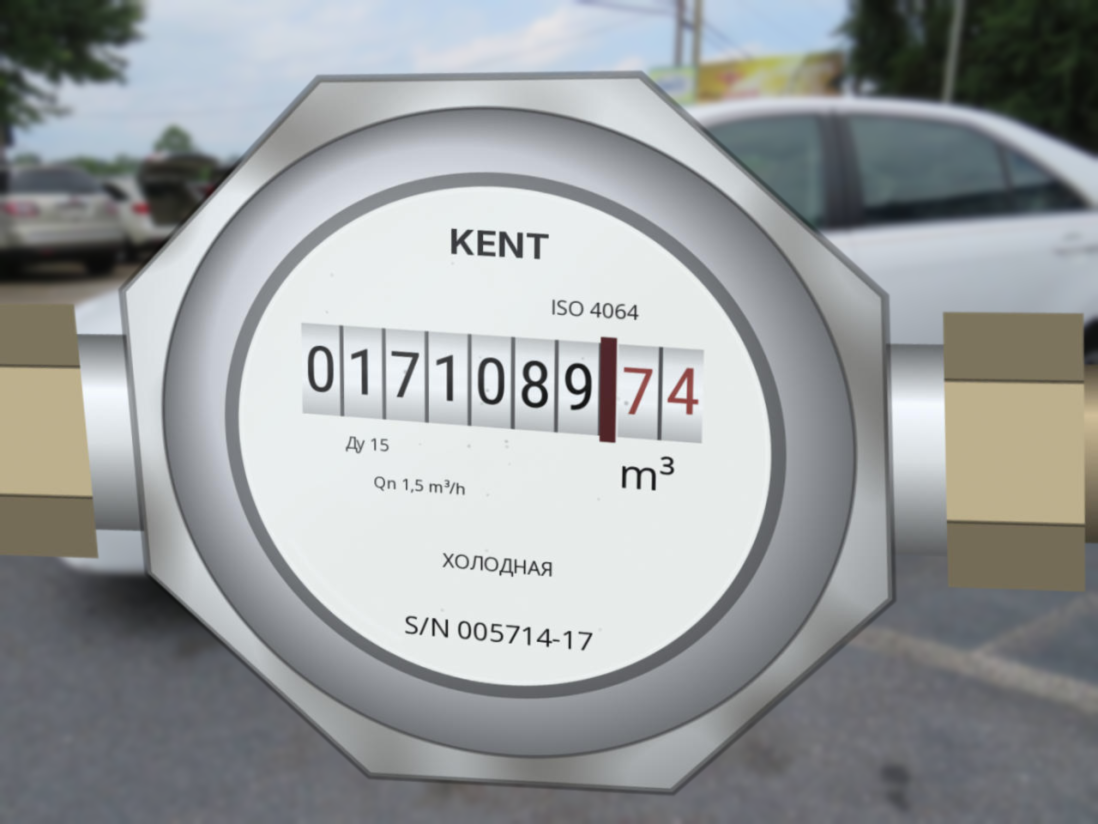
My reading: **171089.74** m³
